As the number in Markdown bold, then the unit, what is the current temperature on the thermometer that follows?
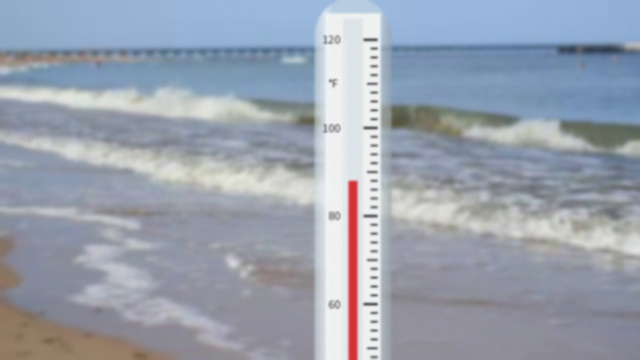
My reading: **88** °F
